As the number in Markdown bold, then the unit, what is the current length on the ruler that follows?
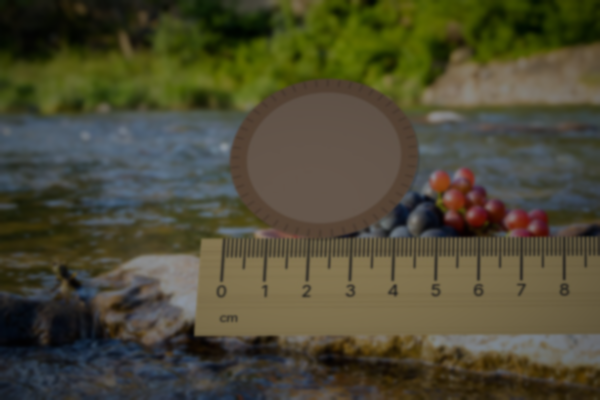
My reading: **4.5** cm
